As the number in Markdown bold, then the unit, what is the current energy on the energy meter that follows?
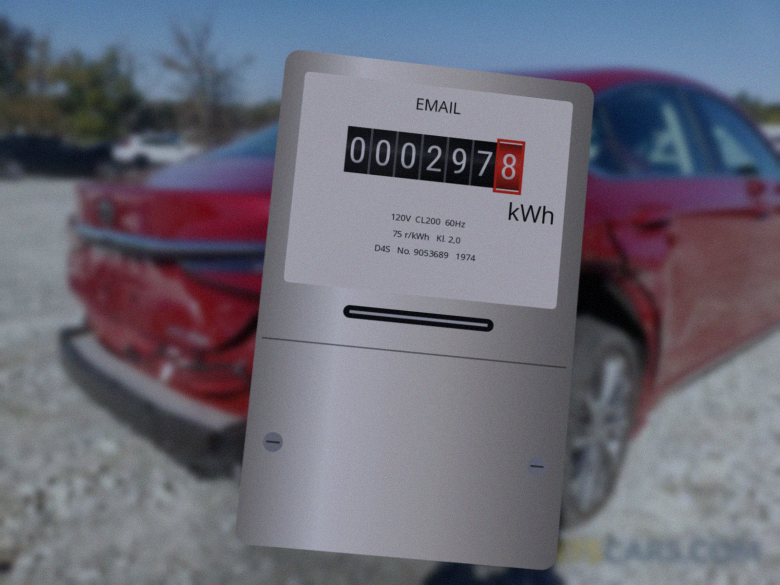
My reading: **297.8** kWh
